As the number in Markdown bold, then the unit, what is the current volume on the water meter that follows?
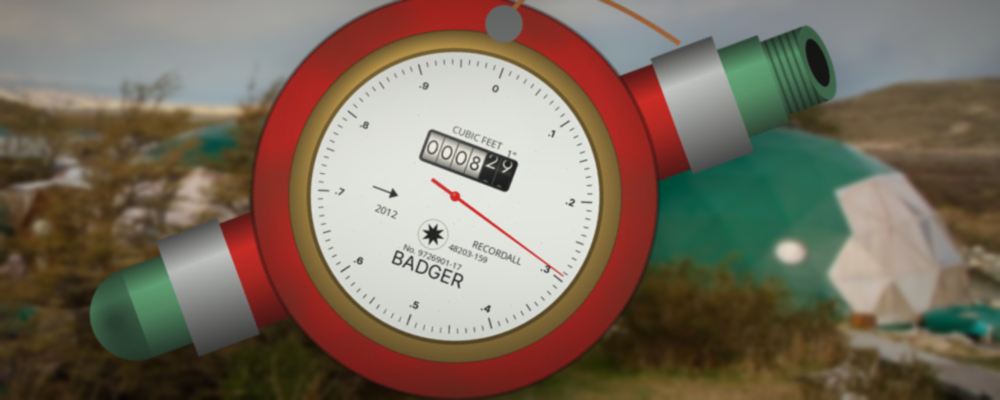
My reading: **829.29** ft³
